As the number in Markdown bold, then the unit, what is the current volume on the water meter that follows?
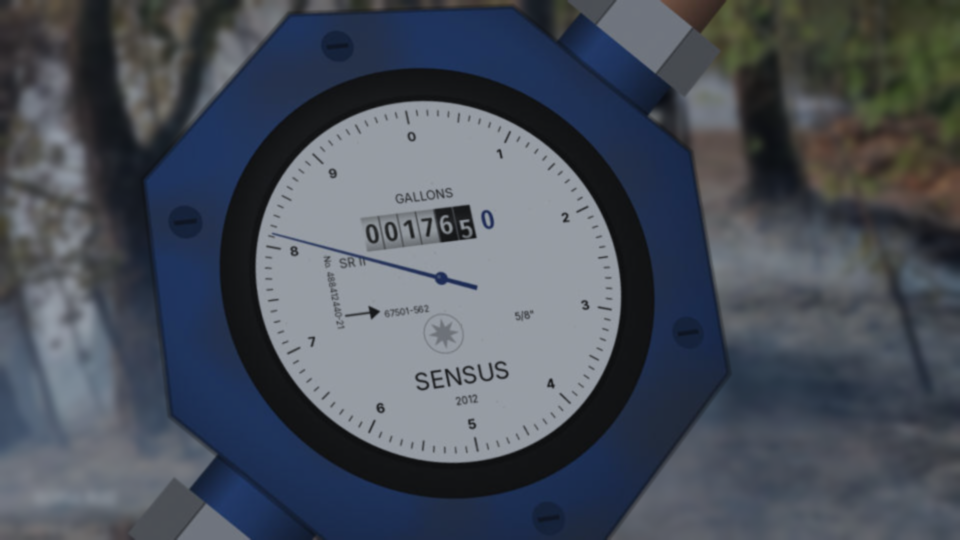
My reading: **17648.1** gal
